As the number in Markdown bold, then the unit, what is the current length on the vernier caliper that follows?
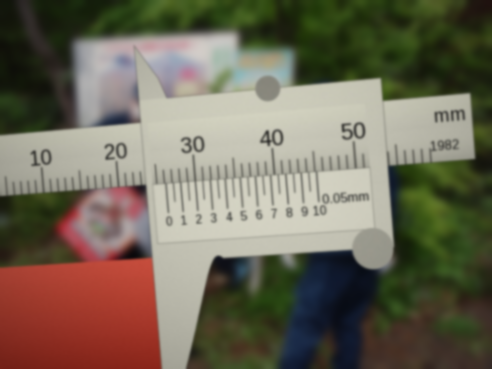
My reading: **26.2** mm
